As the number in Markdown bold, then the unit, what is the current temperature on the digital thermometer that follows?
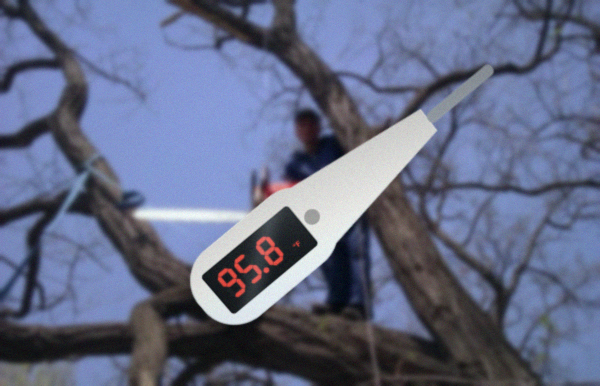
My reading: **95.8** °F
